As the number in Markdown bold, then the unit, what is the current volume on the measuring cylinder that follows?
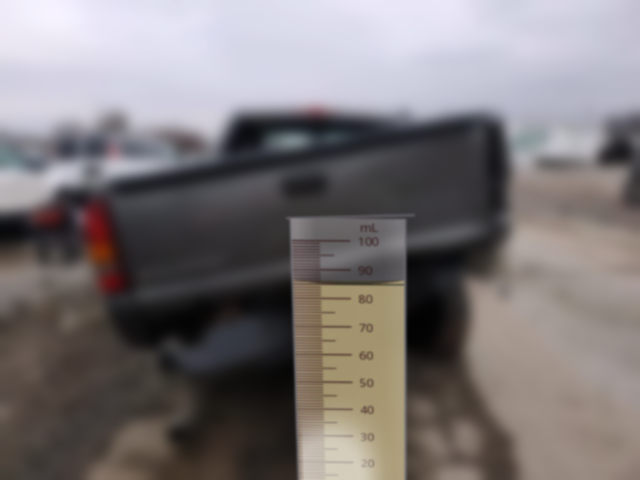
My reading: **85** mL
